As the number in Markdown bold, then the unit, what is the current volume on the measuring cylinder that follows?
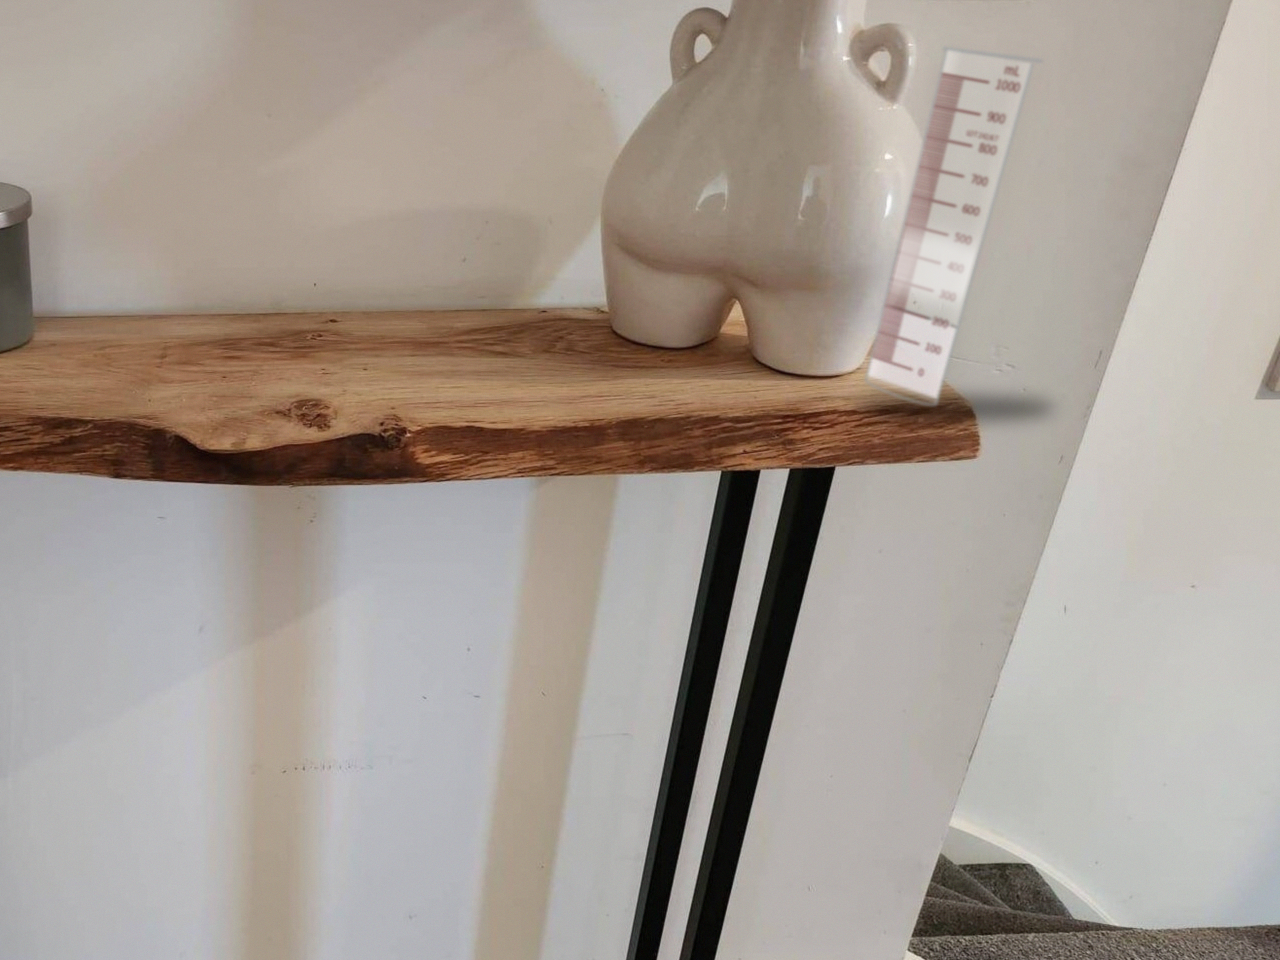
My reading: **200** mL
